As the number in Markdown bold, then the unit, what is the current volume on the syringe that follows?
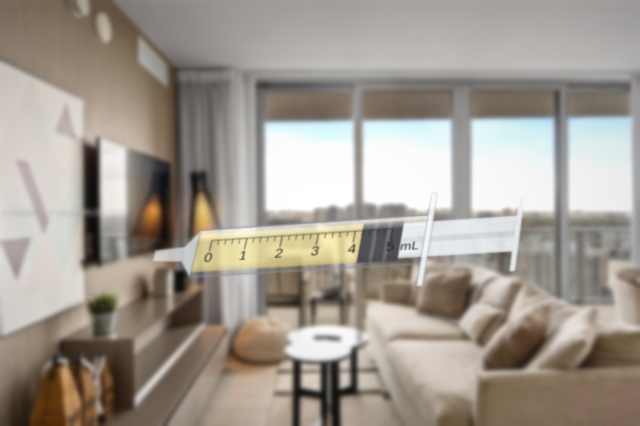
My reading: **4.2** mL
